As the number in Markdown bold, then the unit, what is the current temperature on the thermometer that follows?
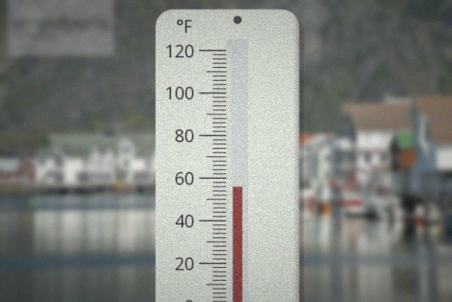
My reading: **56** °F
